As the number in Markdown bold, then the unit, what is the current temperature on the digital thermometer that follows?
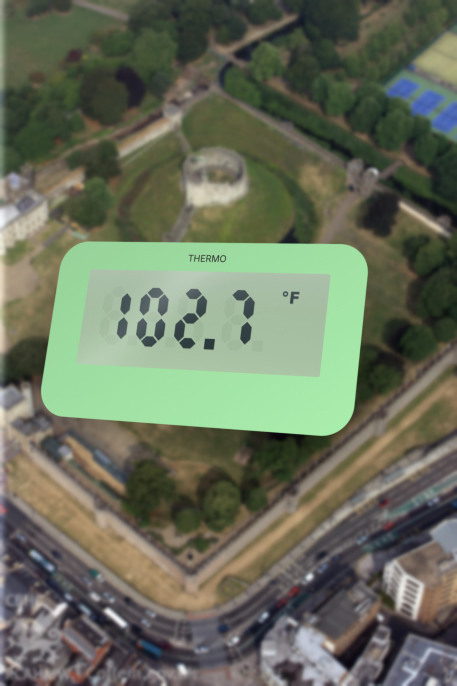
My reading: **102.7** °F
